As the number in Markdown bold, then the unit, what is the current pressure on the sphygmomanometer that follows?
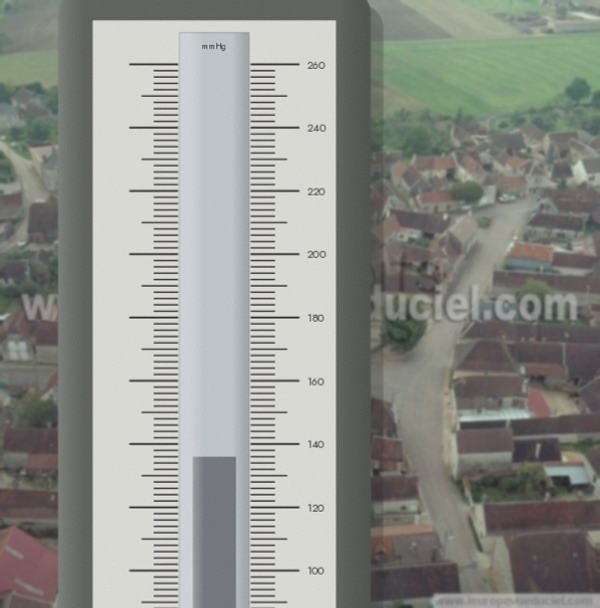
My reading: **136** mmHg
